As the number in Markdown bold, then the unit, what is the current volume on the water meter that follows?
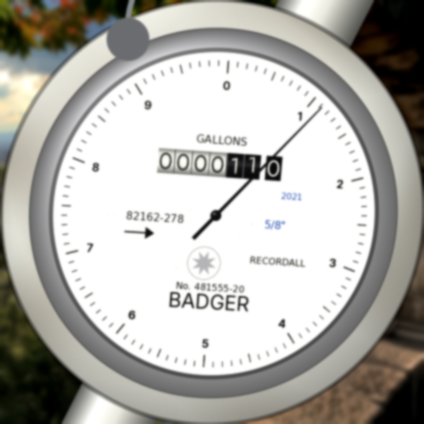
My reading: **111.1** gal
